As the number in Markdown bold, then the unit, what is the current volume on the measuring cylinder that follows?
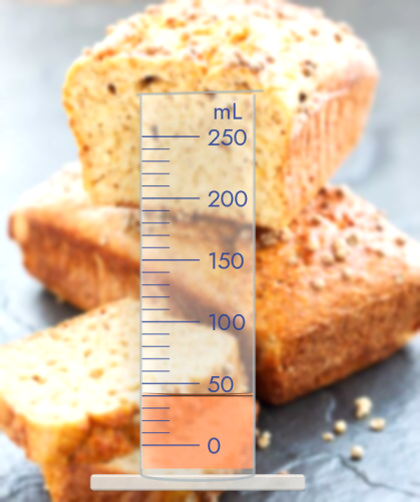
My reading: **40** mL
